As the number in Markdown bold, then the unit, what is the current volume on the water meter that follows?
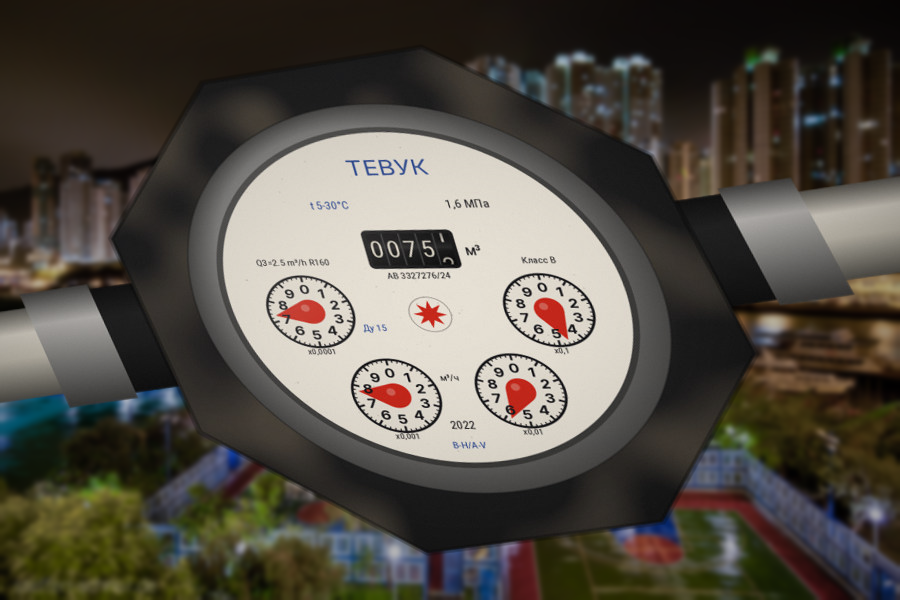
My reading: **751.4577** m³
